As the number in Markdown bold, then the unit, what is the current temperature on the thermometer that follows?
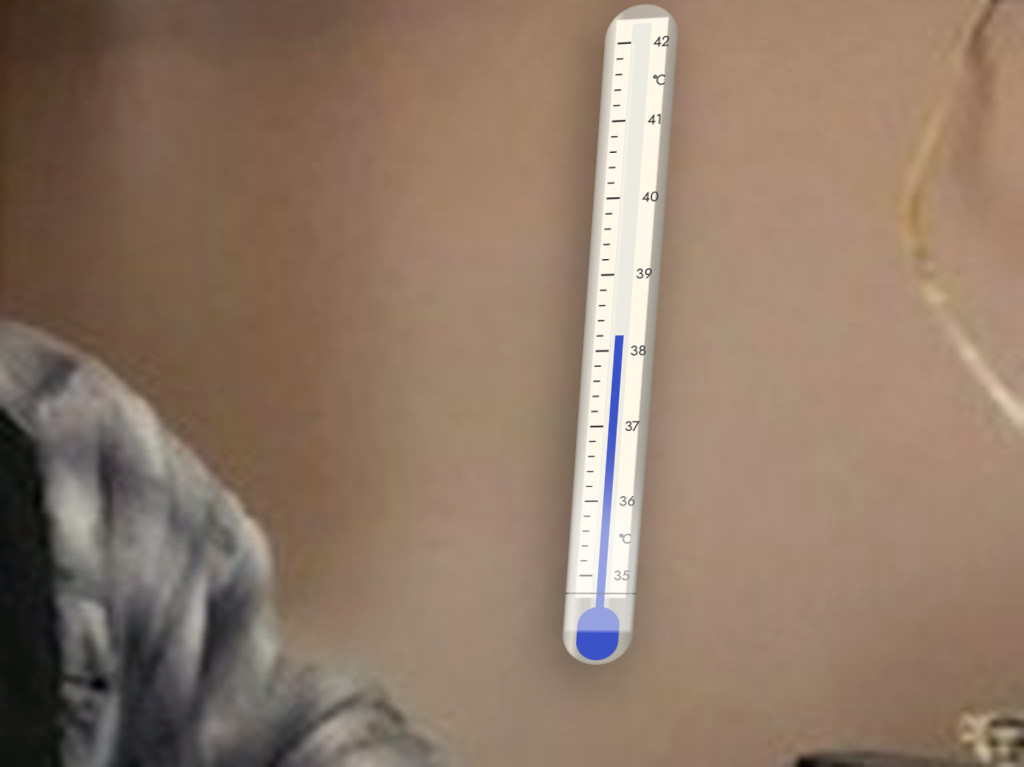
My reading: **38.2** °C
